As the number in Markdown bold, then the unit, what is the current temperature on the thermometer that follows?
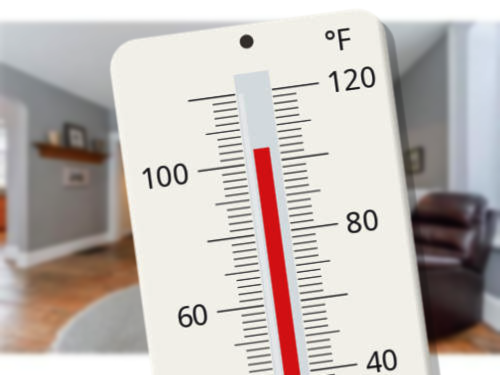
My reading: **104** °F
